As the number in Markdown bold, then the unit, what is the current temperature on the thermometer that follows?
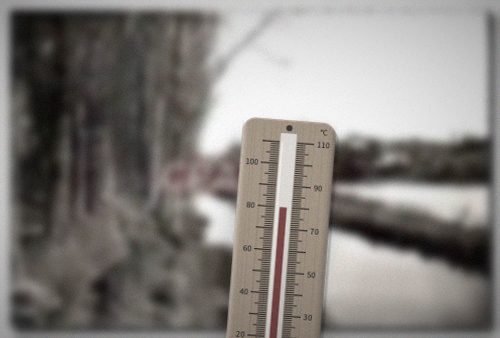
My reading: **80** °C
